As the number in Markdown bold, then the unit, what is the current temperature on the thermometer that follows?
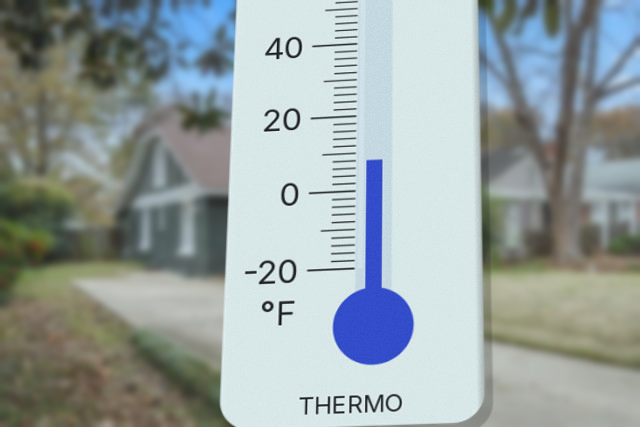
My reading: **8** °F
